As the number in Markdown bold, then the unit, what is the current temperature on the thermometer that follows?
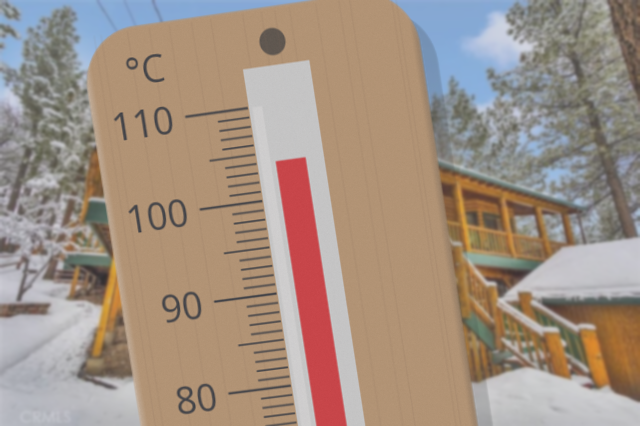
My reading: **104** °C
